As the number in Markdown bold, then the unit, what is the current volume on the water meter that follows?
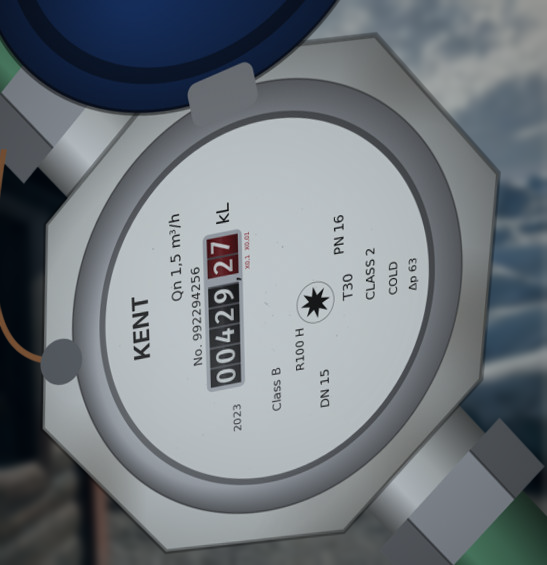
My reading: **429.27** kL
